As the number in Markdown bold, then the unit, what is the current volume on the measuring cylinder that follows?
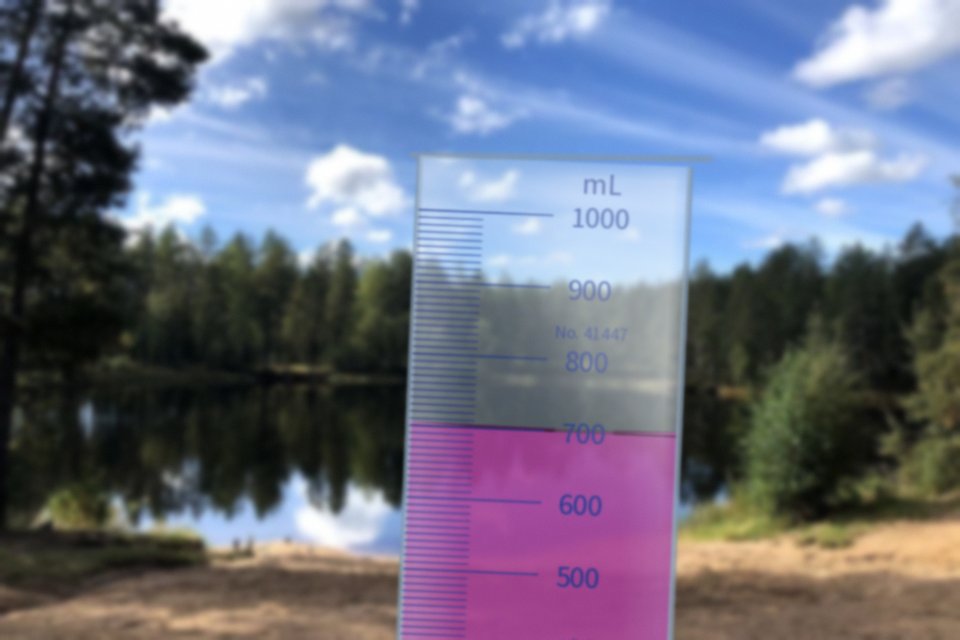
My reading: **700** mL
